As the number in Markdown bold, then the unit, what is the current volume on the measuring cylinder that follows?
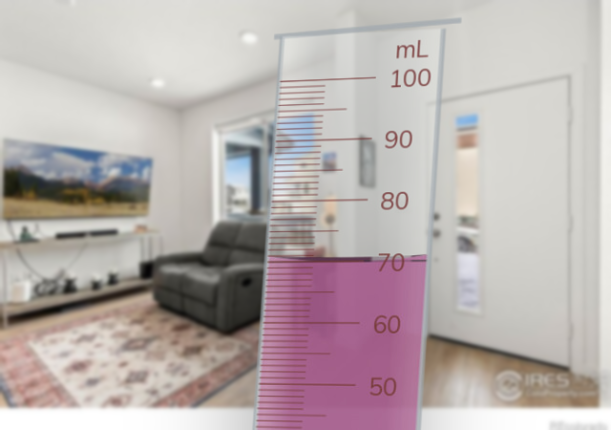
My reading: **70** mL
